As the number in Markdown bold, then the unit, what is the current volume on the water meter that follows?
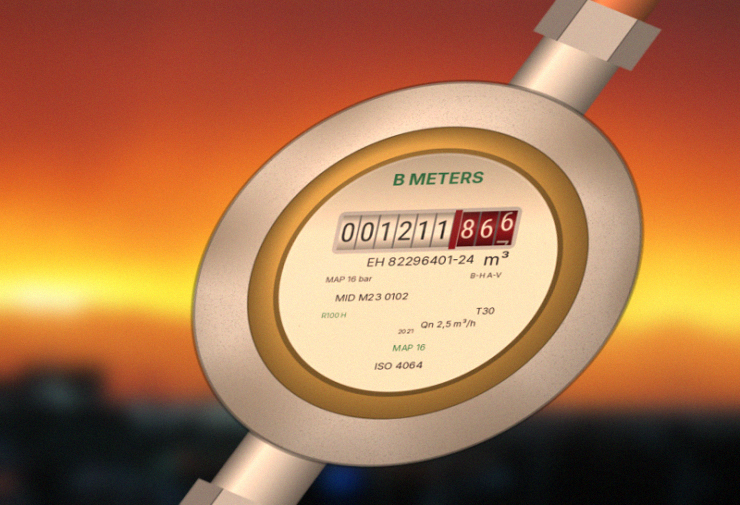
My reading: **1211.866** m³
